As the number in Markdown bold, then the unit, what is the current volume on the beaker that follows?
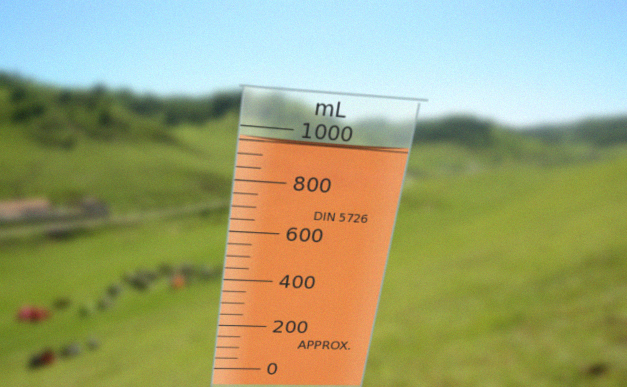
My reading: **950** mL
